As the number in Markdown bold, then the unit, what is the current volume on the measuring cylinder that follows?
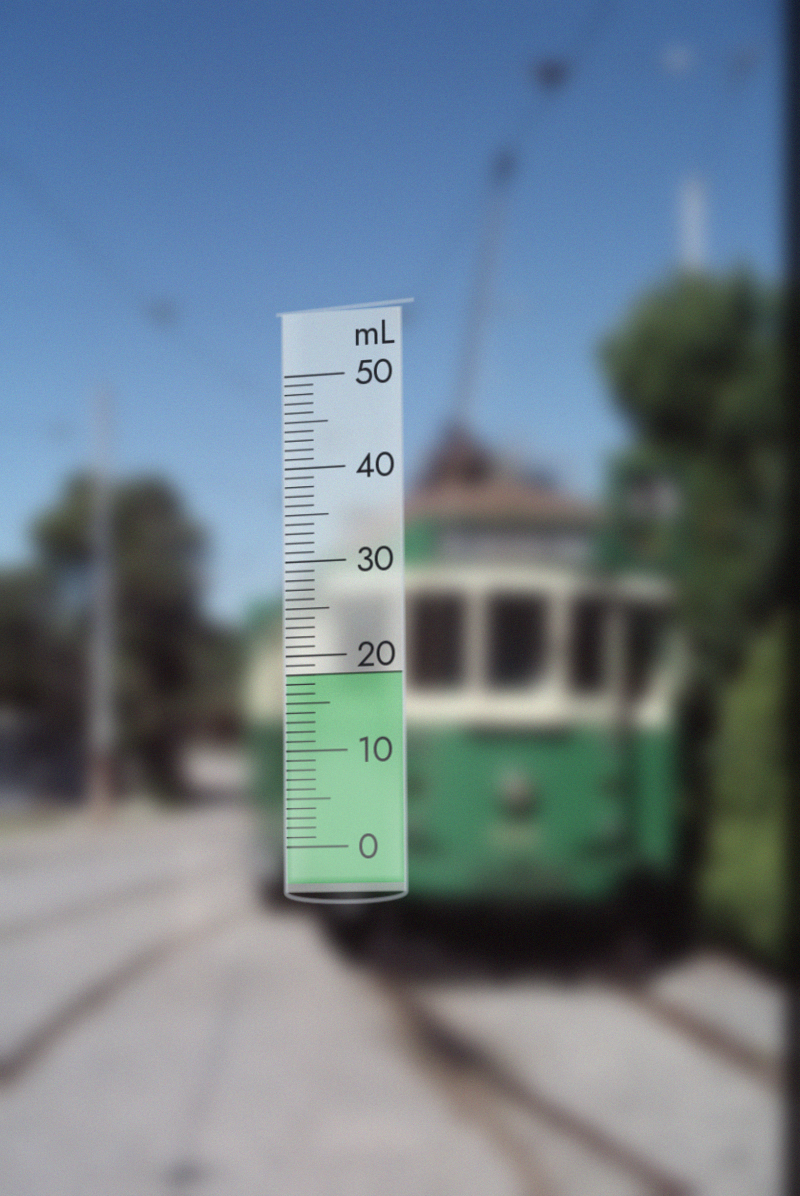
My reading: **18** mL
